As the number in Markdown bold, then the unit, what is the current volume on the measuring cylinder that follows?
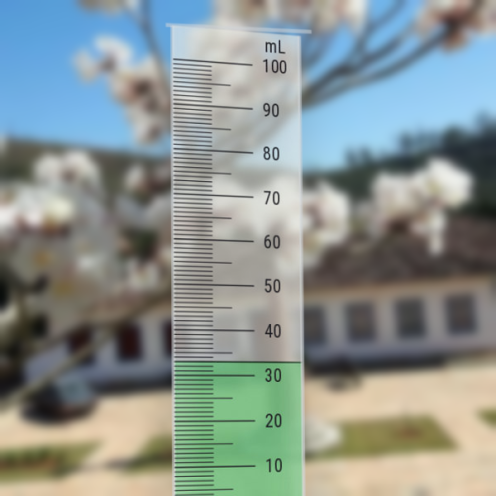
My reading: **33** mL
